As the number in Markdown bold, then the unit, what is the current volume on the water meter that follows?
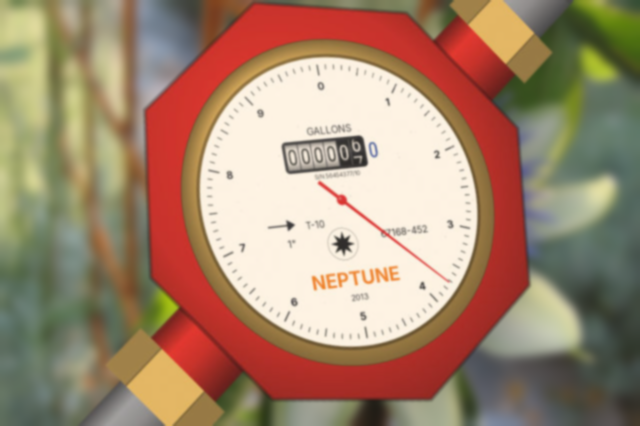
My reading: **63.7** gal
